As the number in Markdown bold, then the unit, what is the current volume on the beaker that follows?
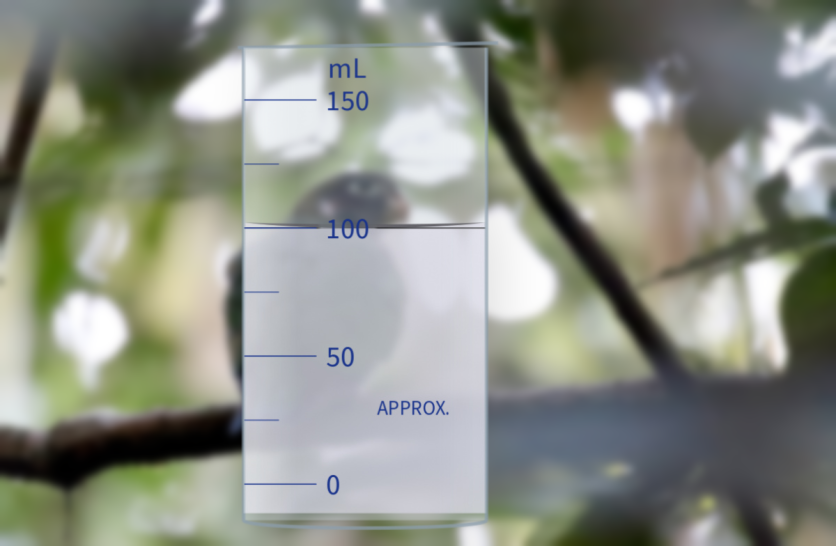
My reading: **100** mL
